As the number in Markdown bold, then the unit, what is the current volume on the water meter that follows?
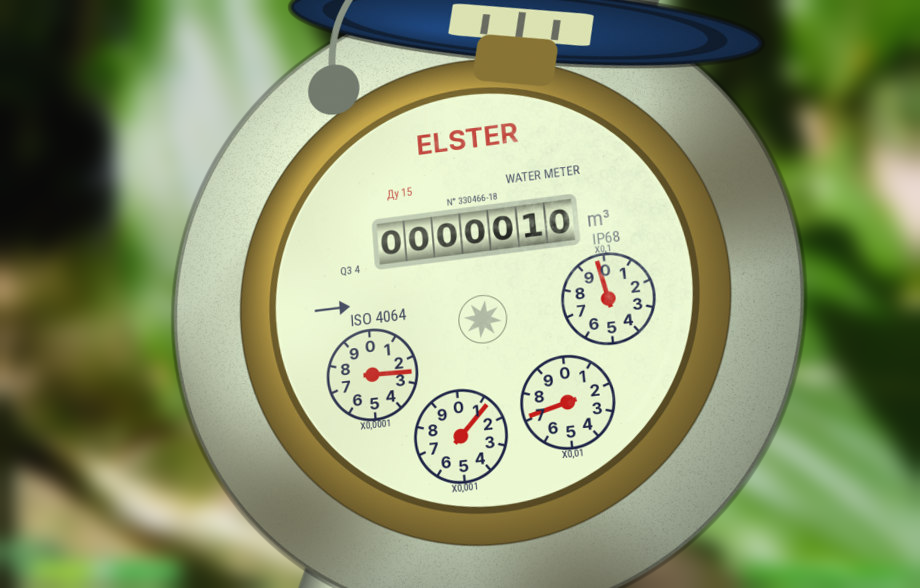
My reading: **9.9712** m³
